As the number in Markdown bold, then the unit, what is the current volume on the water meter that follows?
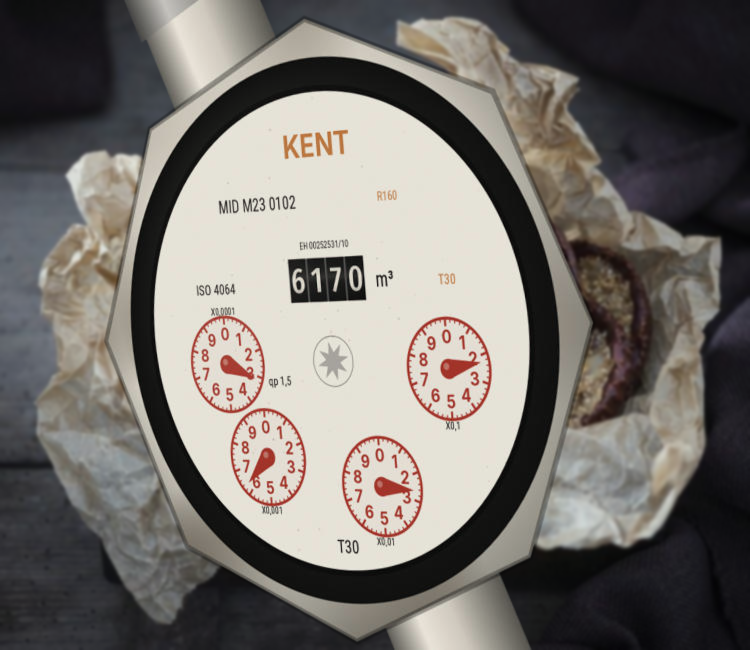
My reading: **6170.2263** m³
